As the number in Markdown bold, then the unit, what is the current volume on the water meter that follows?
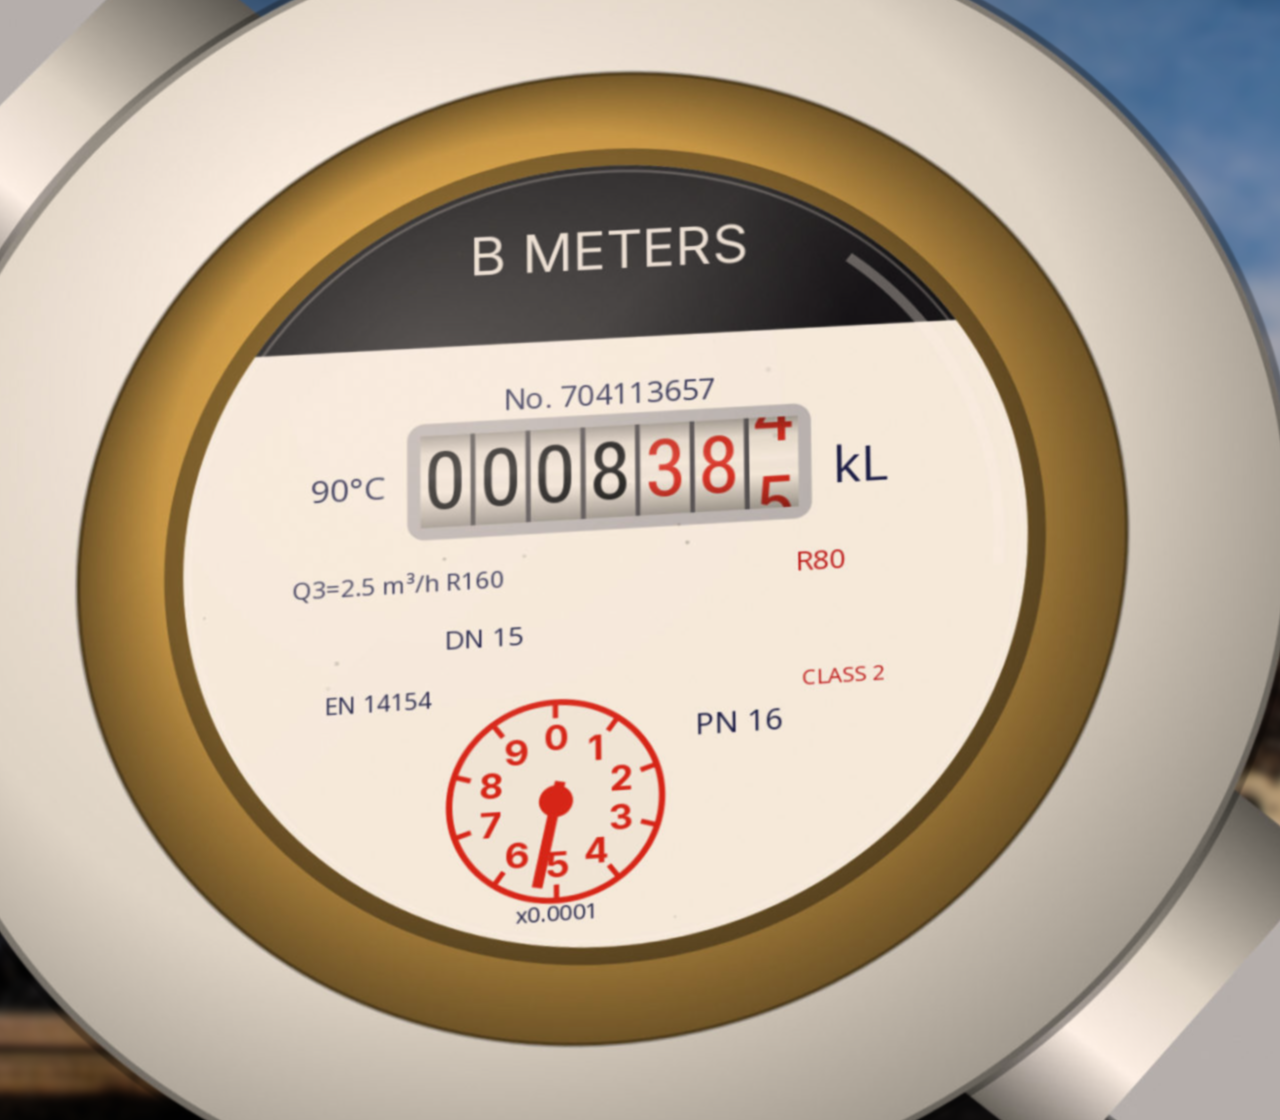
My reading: **8.3845** kL
